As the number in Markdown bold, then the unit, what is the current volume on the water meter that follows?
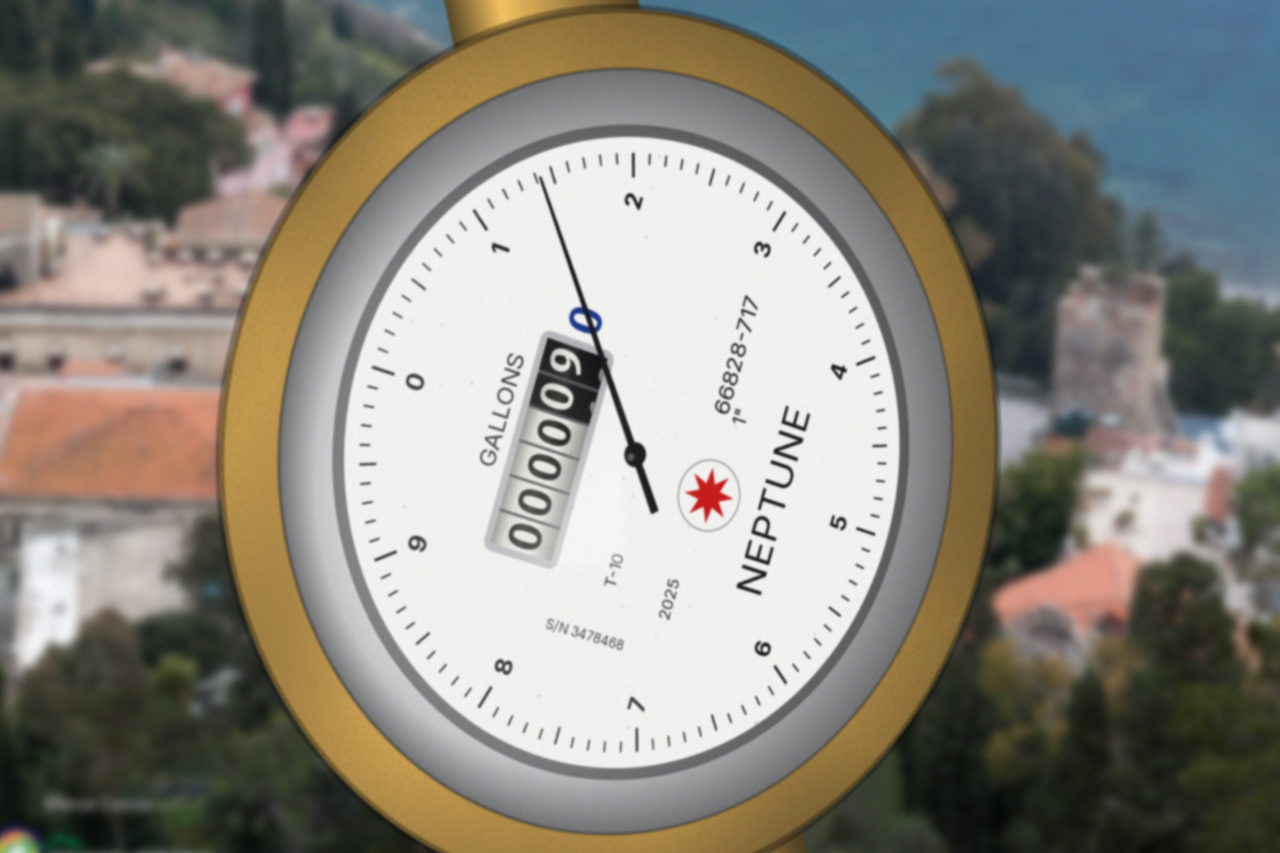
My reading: **91.4** gal
